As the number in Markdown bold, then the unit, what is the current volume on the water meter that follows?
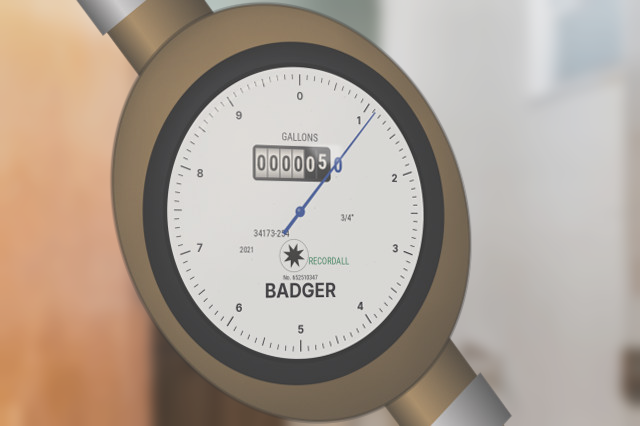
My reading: **51.1** gal
